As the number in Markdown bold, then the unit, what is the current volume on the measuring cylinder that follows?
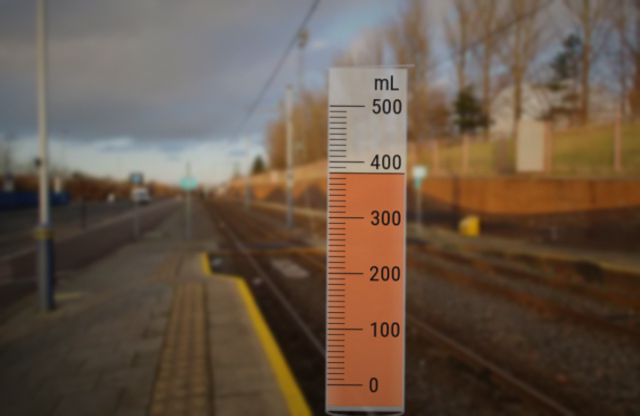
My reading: **380** mL
